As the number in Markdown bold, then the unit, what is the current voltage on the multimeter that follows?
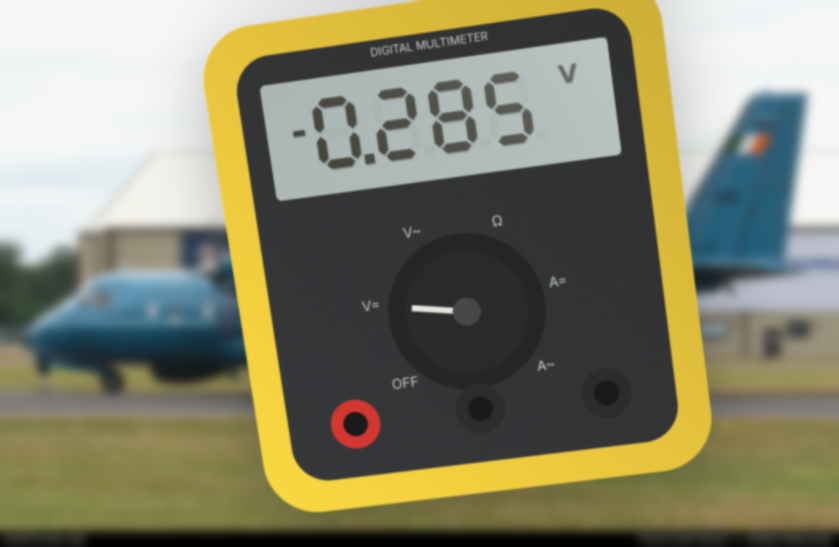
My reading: **-0.285** V
